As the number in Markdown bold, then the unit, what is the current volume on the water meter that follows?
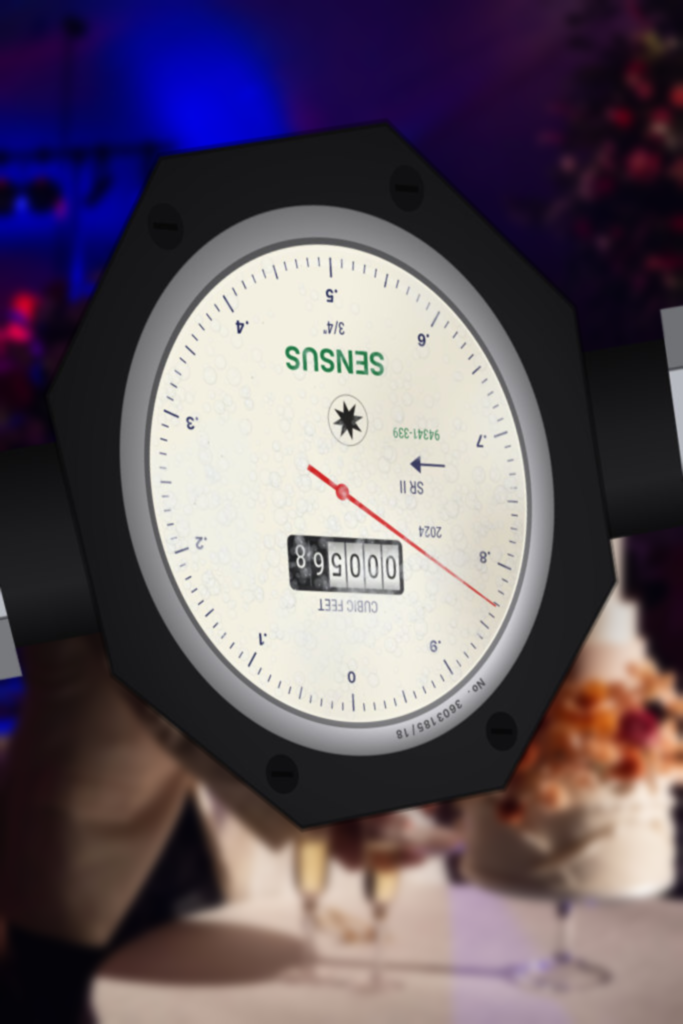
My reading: **567.83** ft³
